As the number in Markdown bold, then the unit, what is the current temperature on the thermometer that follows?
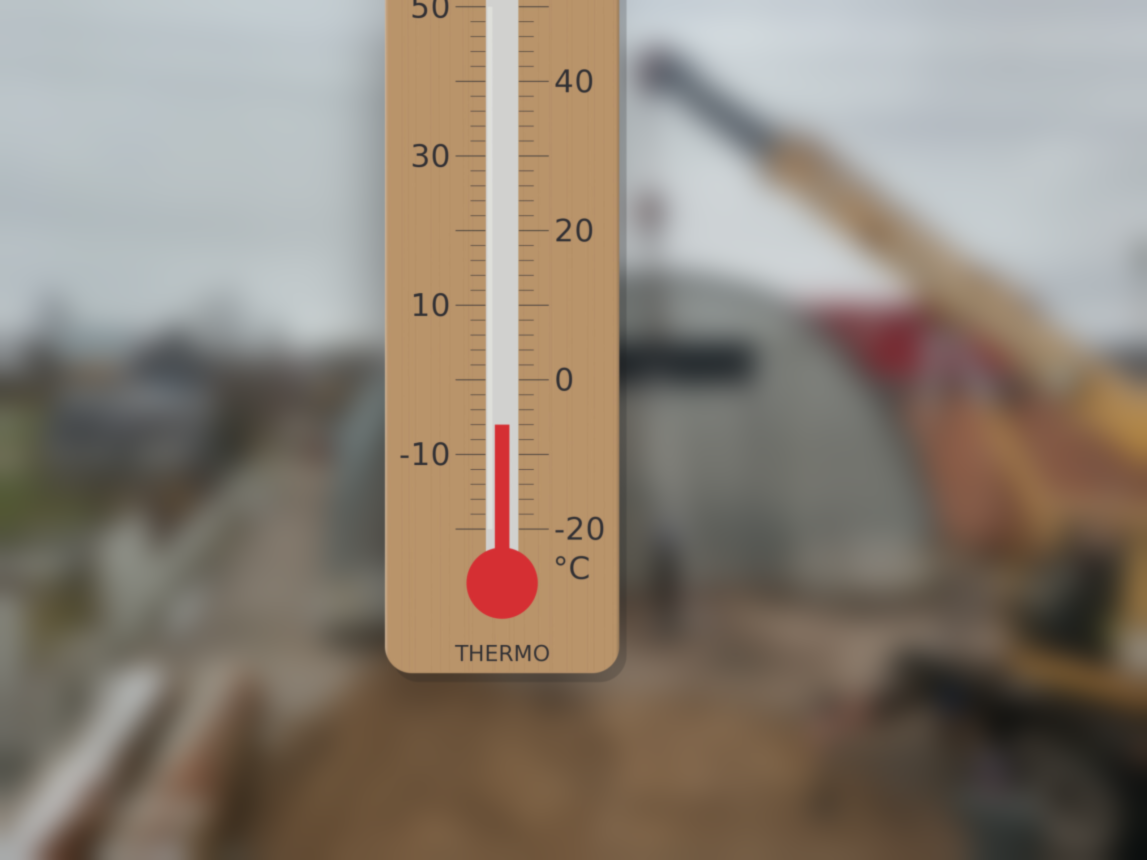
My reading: **-6** °C
